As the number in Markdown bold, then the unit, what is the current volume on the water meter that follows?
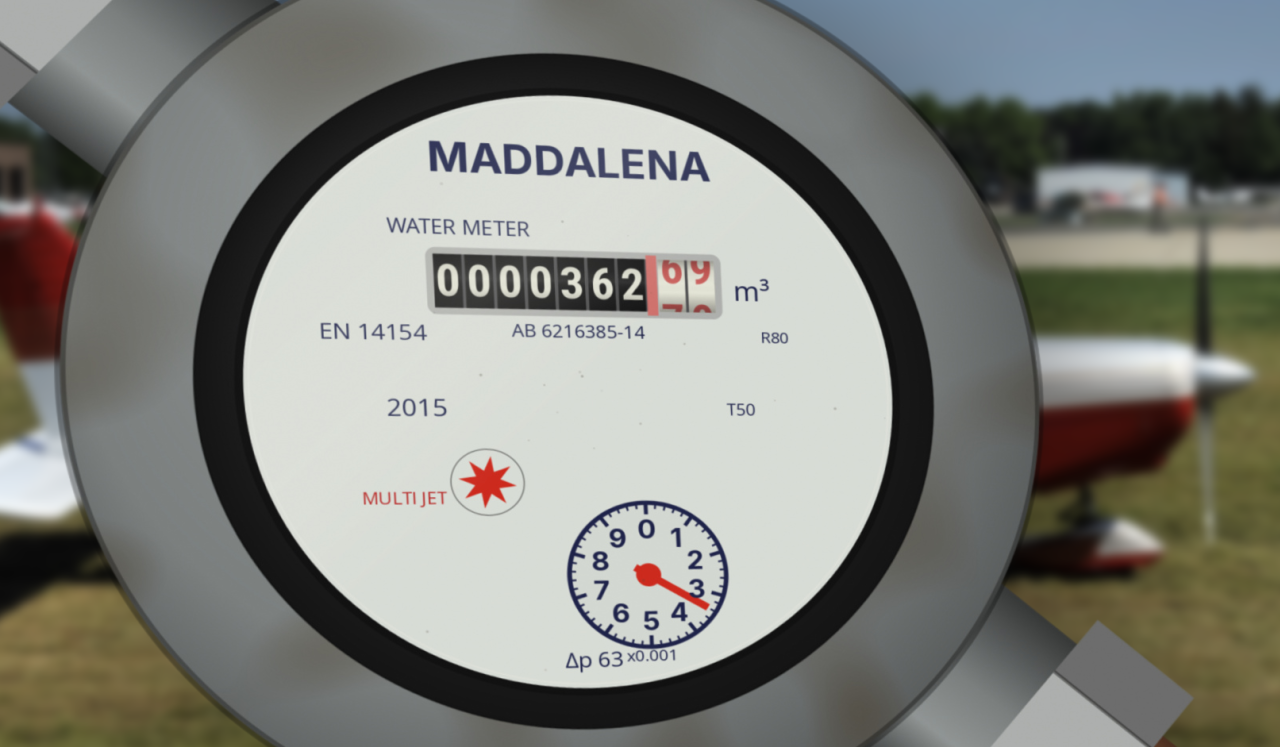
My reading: **362.693** m³
